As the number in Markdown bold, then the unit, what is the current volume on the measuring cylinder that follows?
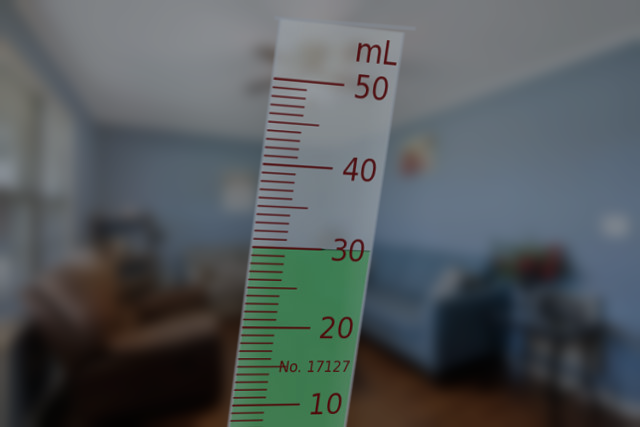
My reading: **30** mL
